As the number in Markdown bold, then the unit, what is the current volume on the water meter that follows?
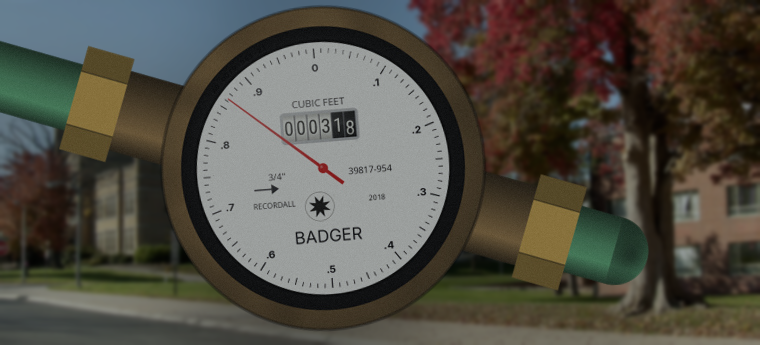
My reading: **317.86** ft³
